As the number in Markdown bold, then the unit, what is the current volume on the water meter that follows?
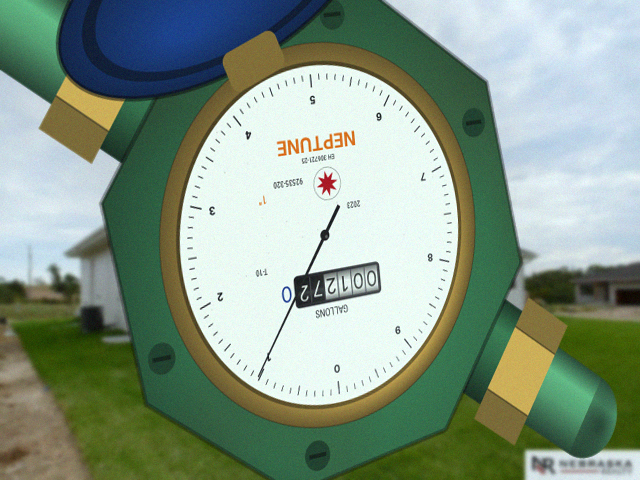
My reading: **12721.0** gal
